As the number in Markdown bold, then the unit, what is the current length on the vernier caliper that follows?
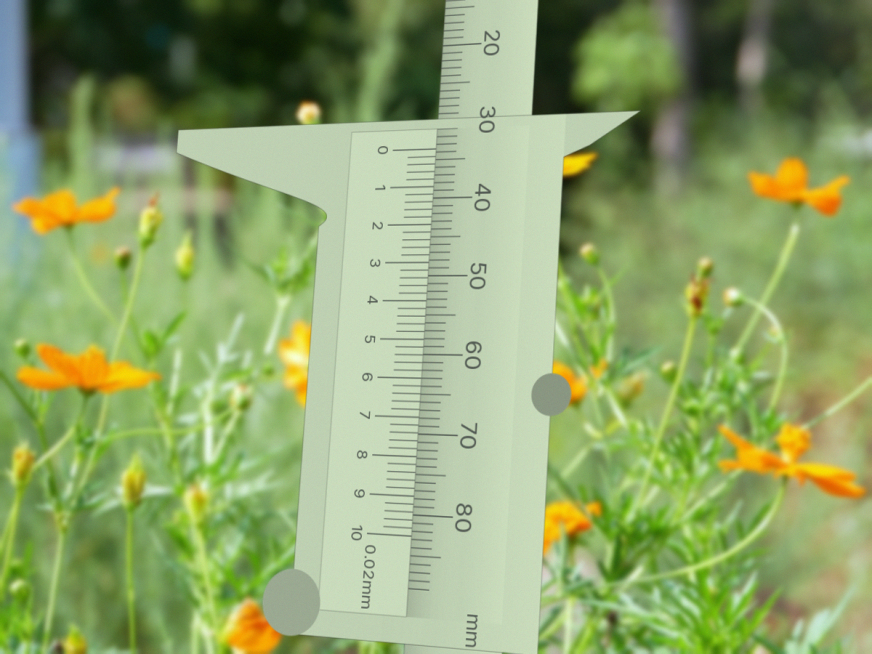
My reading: **33.6** mm
